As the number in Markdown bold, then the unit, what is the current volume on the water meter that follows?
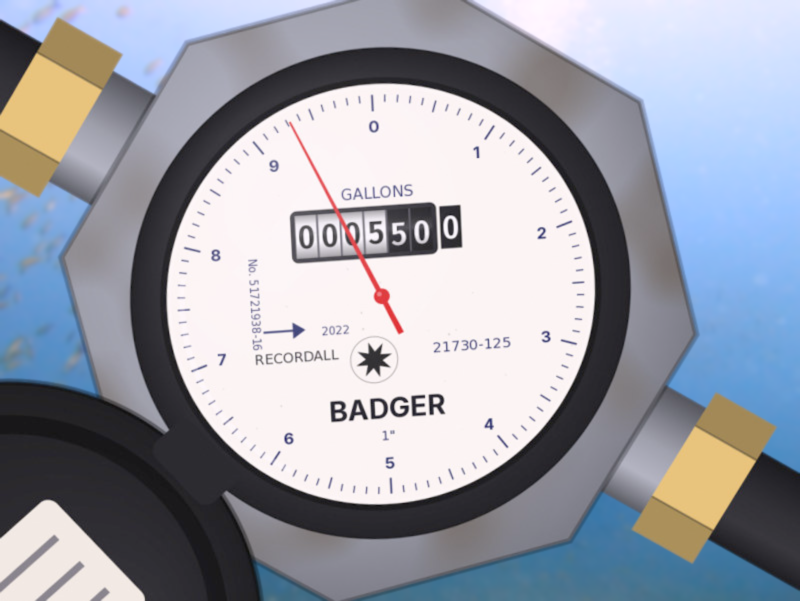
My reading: **5499.3** gal
